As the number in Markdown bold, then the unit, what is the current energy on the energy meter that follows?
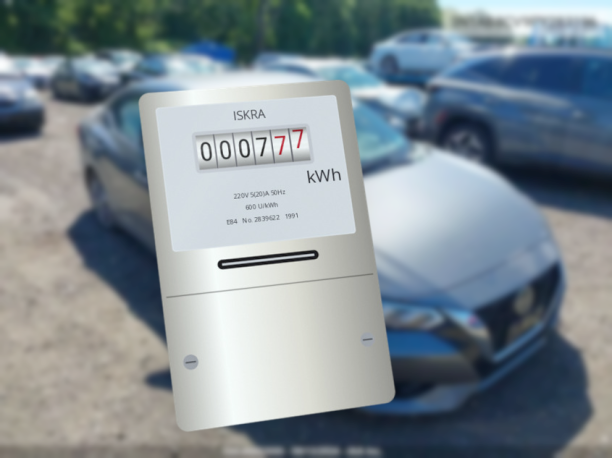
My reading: **7.77** kWh
